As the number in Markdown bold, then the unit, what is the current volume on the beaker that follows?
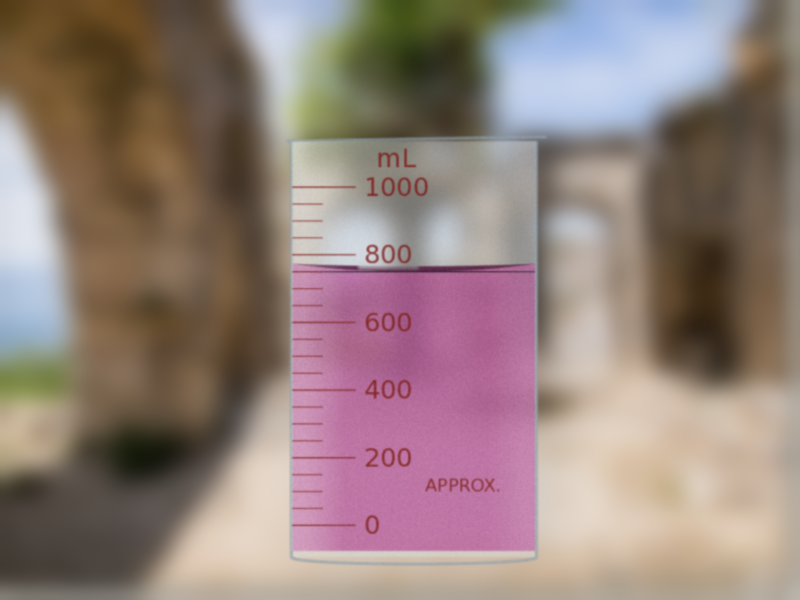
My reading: **750** mL
